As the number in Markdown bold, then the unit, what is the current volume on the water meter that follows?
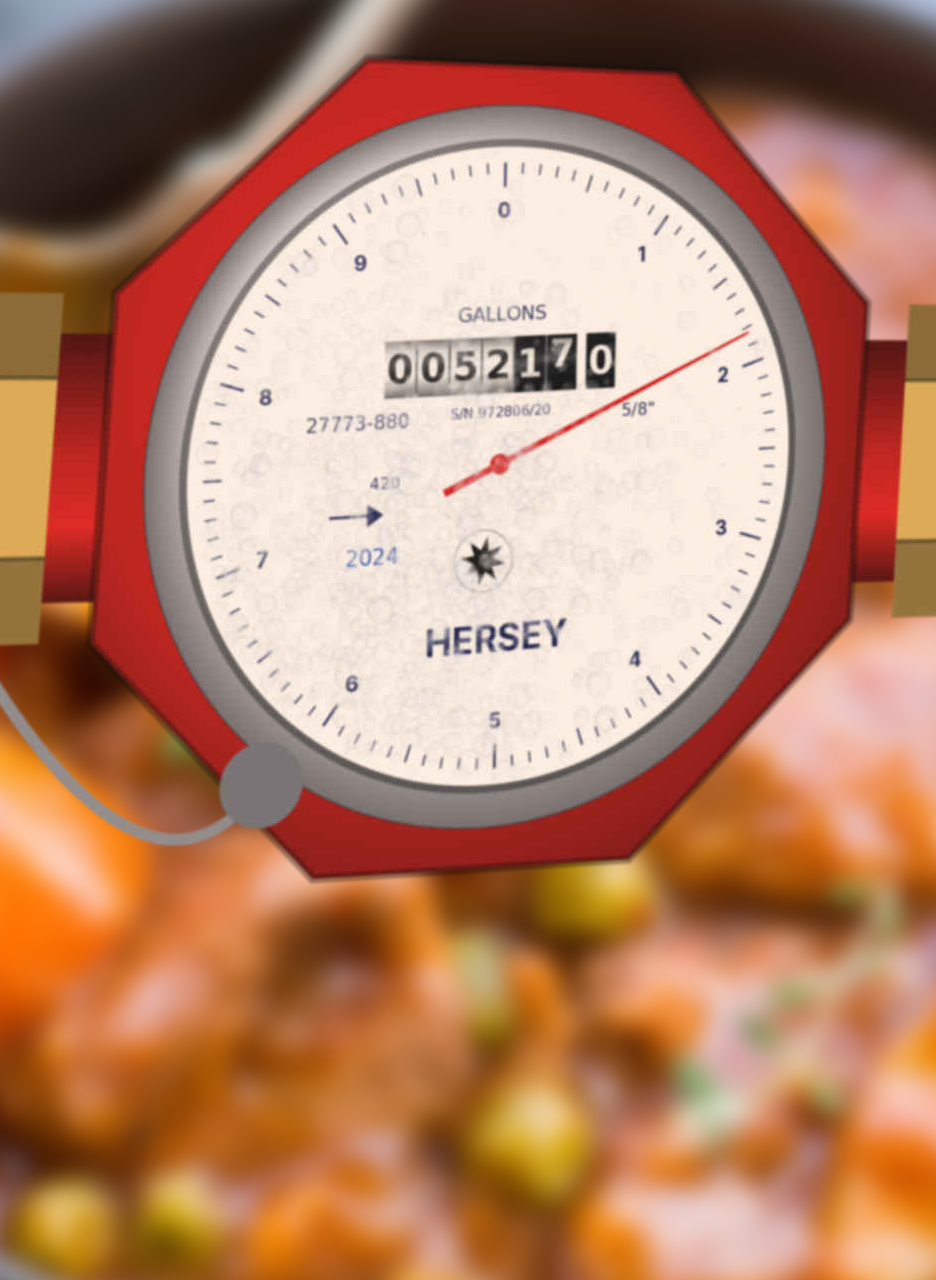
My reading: **52171.8** gal
